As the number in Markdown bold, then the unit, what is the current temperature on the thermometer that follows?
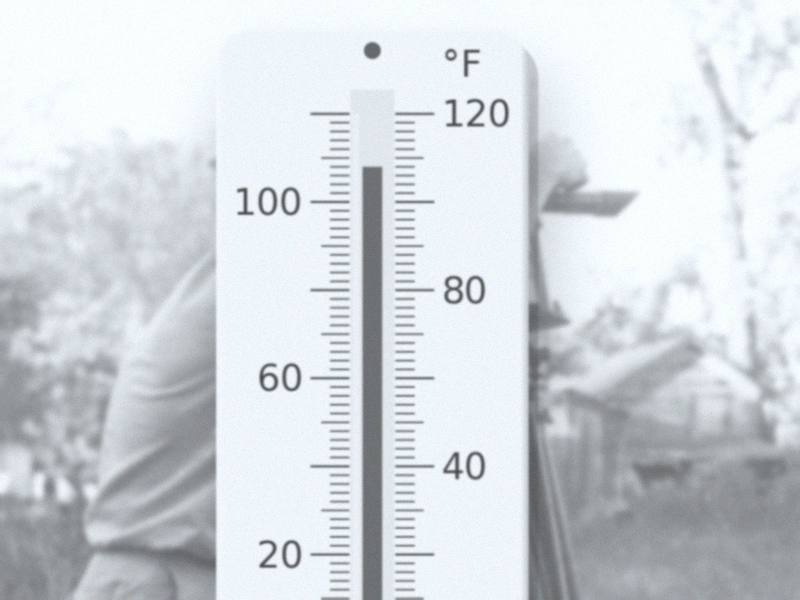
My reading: **108** °F
